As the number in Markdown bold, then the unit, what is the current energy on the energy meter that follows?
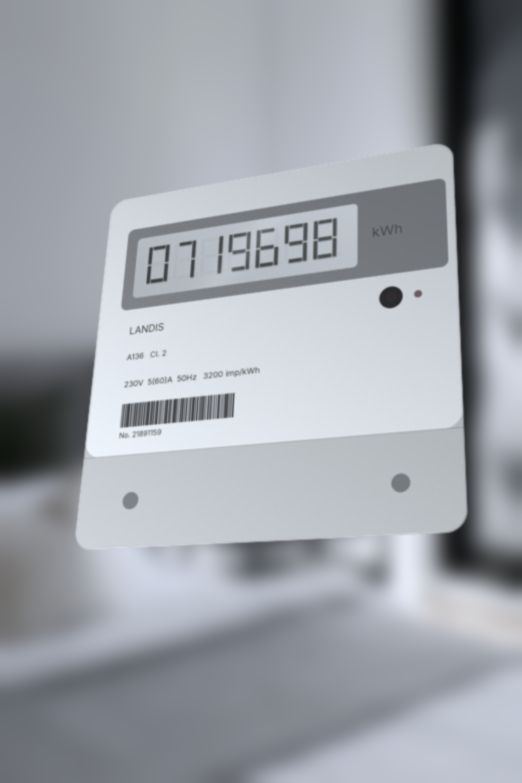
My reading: **719698** kWh
